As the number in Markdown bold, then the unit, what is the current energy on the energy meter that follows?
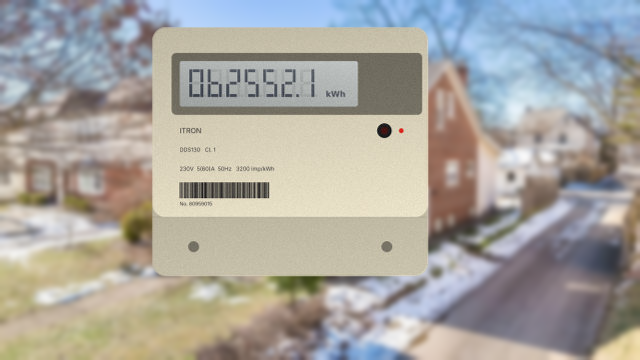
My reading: **62552.1** kWh
